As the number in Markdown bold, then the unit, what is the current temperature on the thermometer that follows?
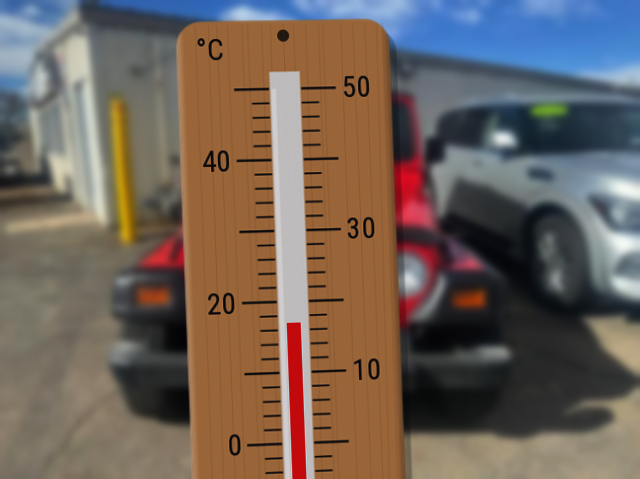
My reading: **17** °C
